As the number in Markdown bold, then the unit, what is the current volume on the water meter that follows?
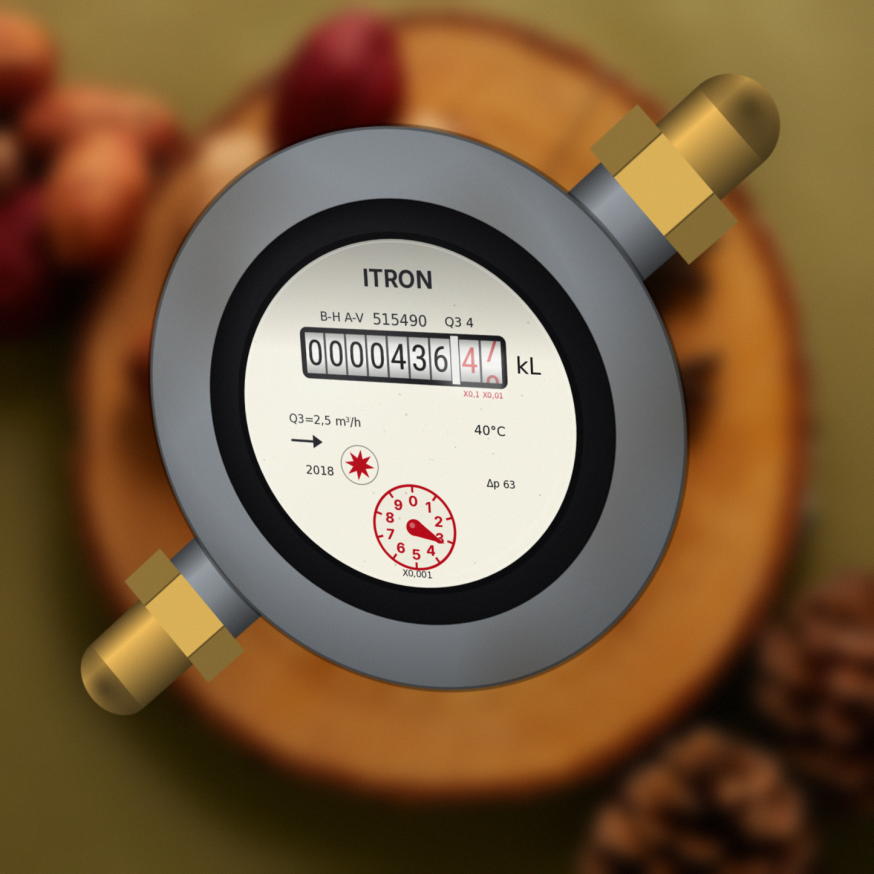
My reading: **436.473** kL
